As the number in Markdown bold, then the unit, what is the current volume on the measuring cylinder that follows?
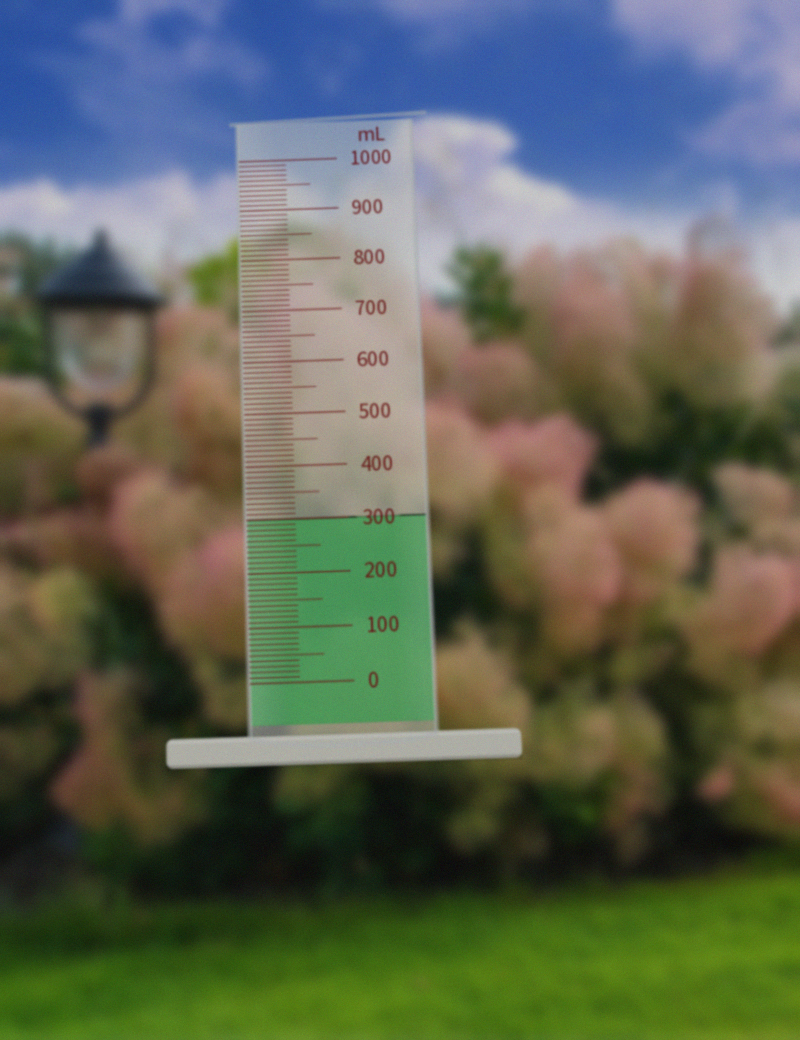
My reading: **300** mL
